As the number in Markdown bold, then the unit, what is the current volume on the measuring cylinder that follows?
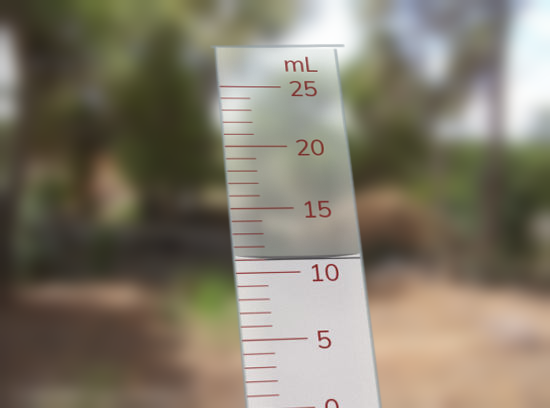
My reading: **11** mL
